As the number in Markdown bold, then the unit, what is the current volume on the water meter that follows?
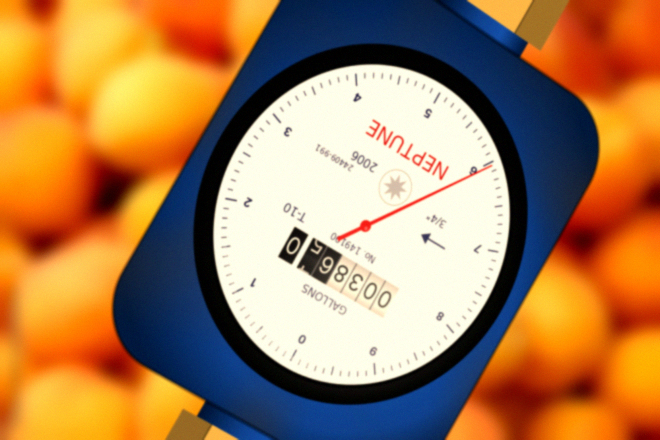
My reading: **38646.0** gal
